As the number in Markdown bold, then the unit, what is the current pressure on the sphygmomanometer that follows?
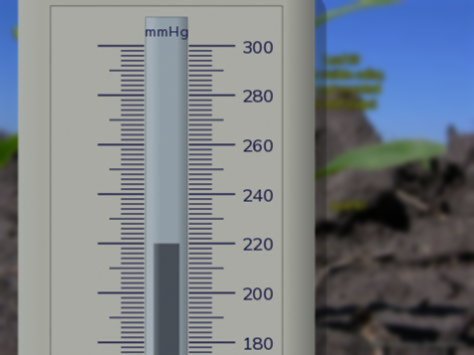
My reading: **220** mmHg
